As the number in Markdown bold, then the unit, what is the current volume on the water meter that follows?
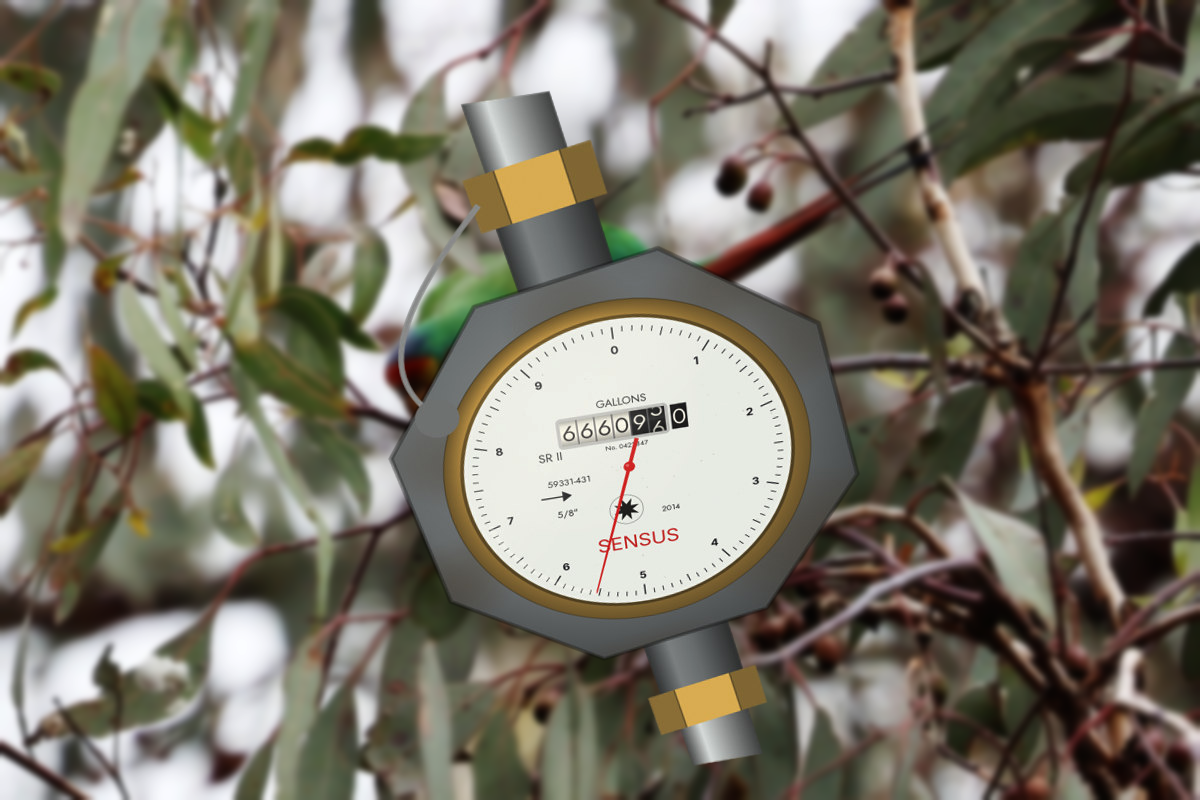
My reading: **6660955.5** gal
